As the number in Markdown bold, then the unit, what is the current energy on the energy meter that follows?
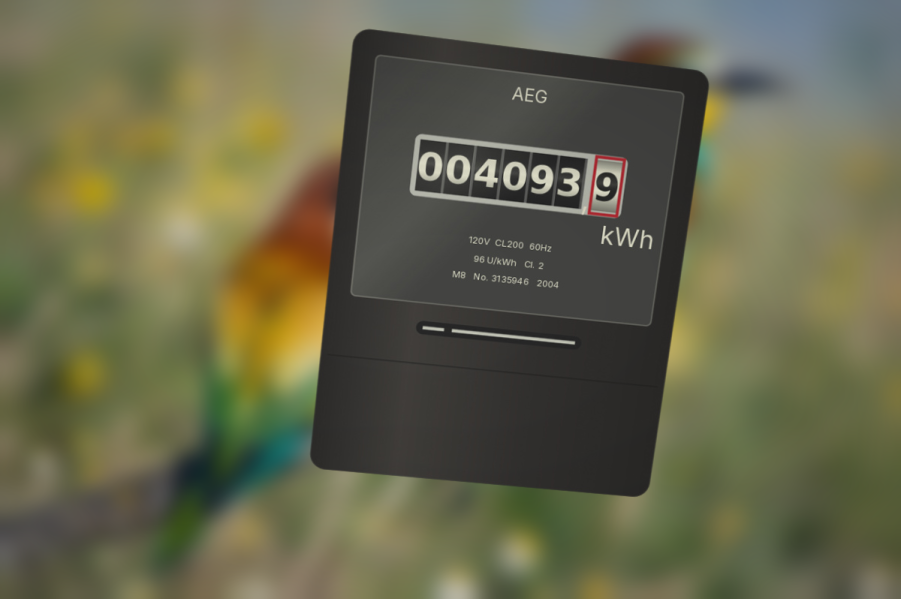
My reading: **4093.9** kWh
